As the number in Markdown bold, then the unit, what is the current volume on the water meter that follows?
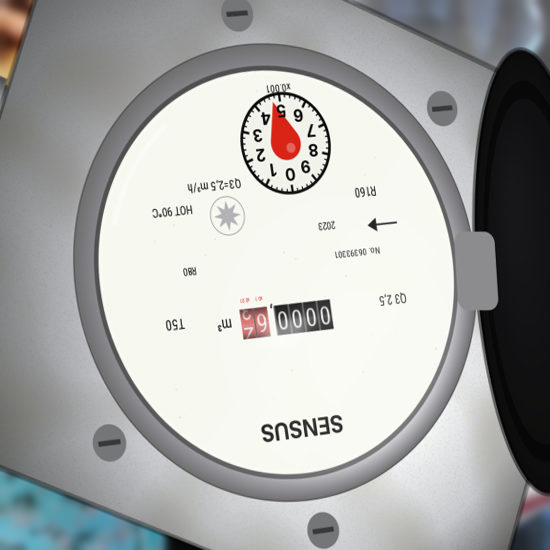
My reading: **0.624** m³
